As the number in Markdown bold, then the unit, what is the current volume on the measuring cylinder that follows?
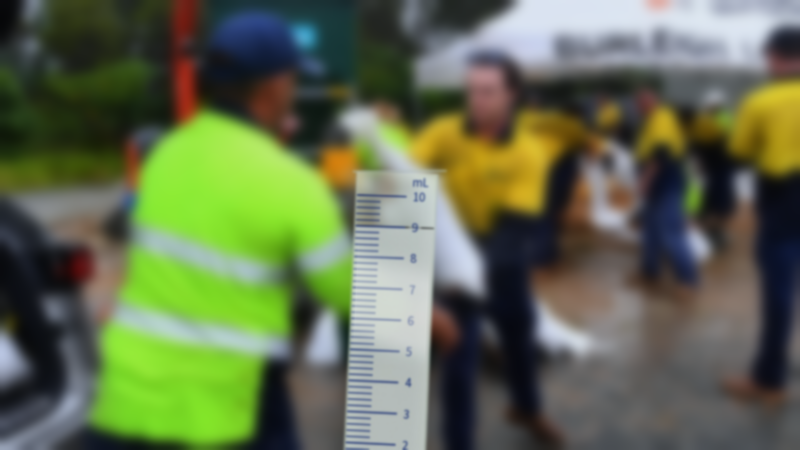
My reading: **9** mL
